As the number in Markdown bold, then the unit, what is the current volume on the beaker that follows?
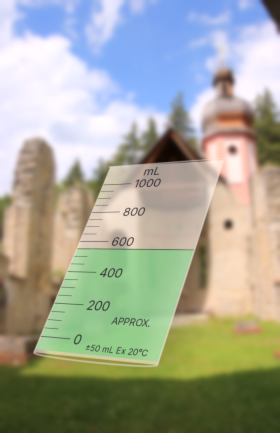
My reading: **550** mL
